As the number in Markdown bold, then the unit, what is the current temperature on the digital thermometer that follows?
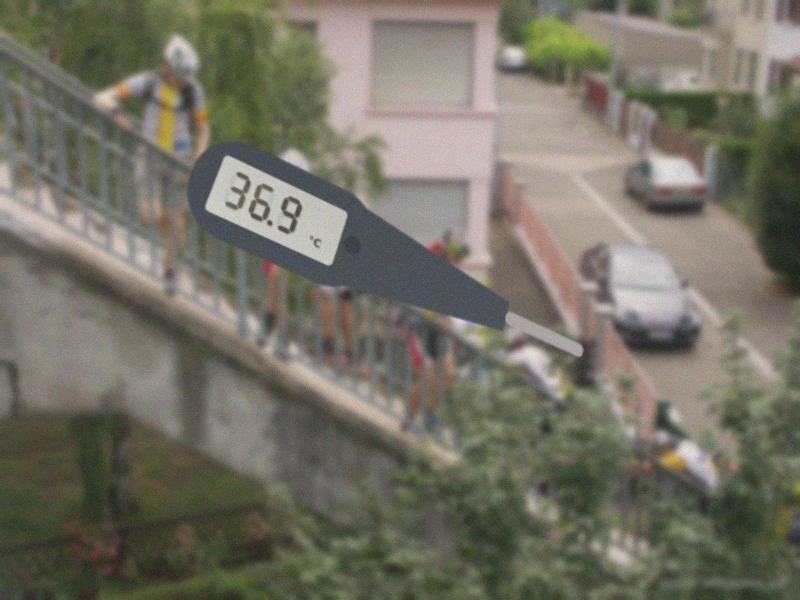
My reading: **36.9** °C
